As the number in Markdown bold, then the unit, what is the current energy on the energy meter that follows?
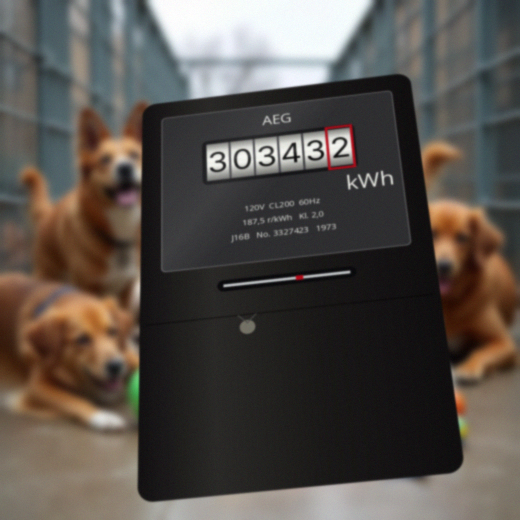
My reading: **30343.2** kWh
